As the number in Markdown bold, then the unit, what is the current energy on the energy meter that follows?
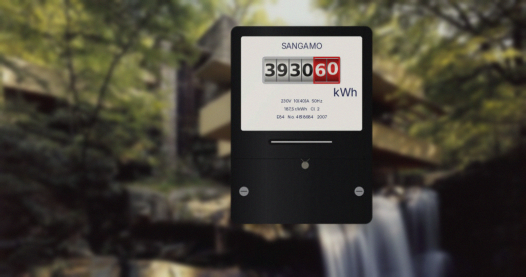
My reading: **3930.60** kWh
